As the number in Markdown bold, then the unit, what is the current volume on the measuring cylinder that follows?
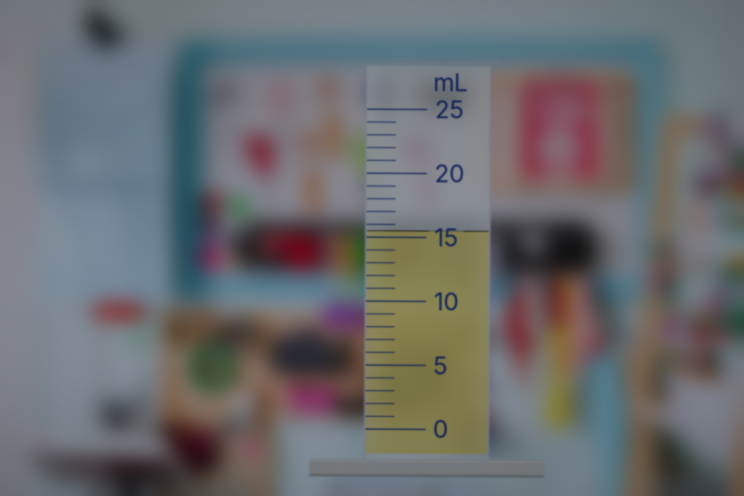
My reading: **15.5** mL
